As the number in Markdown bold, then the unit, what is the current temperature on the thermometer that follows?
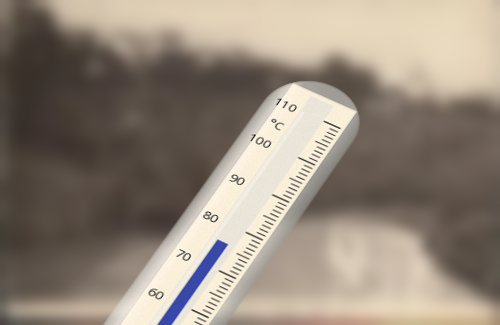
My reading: **76** °C
